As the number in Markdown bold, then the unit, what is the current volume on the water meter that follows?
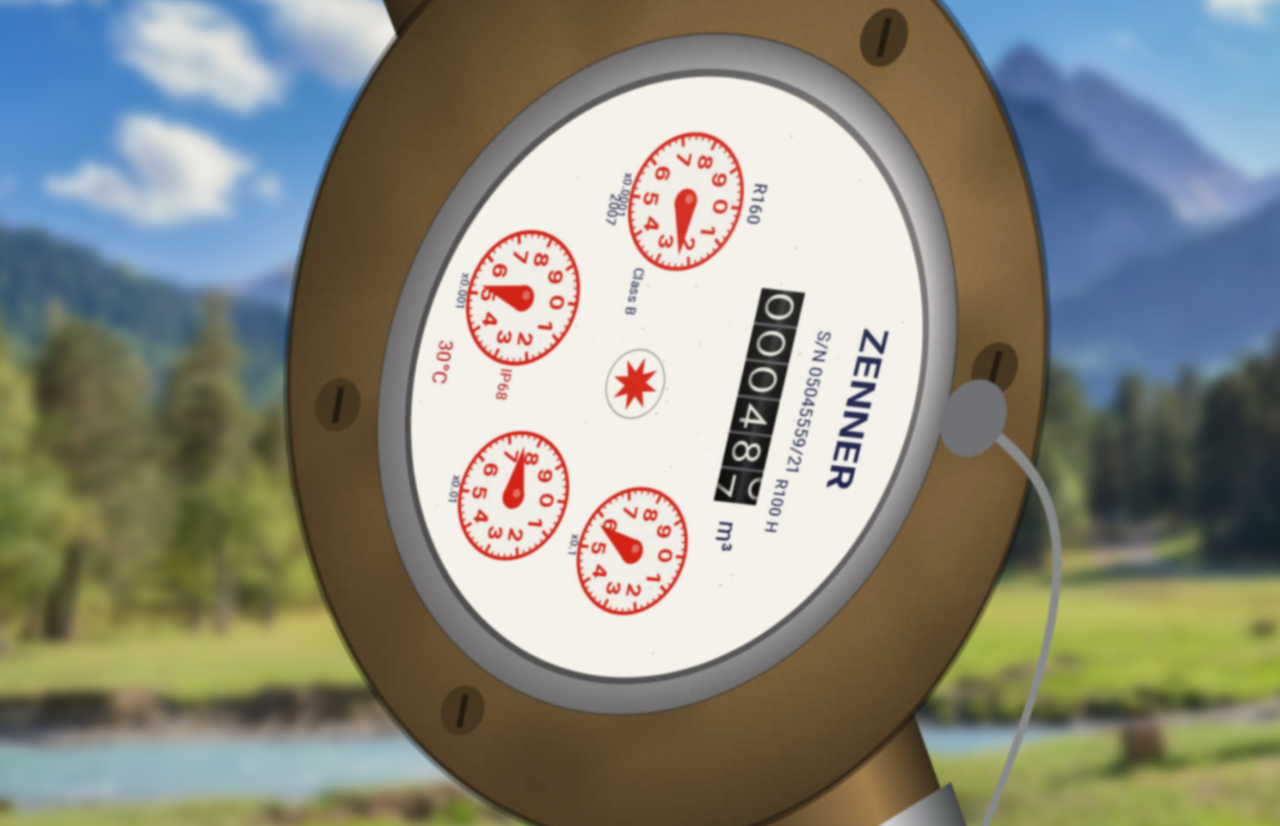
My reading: **486.5752** m³
